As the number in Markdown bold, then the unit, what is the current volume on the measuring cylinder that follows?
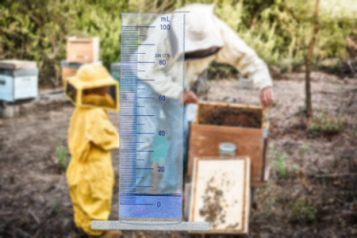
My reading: **5** mL
